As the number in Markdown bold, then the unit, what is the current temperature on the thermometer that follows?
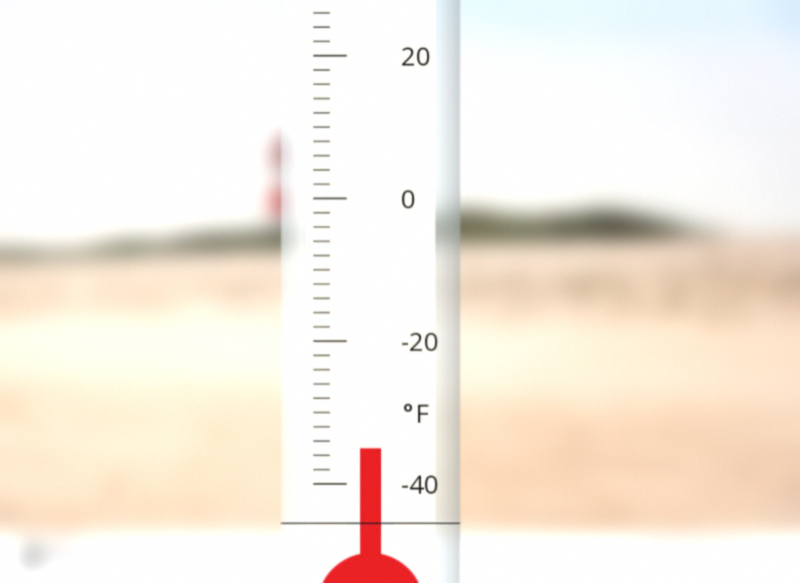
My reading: **-35** °F
